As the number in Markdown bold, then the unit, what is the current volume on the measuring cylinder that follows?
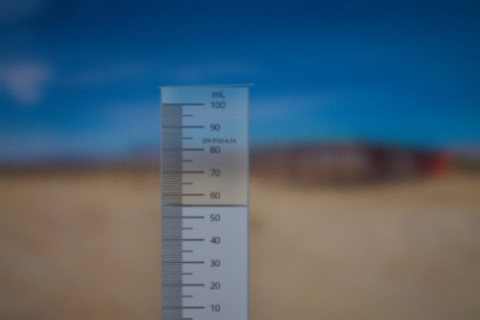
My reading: **55** mL
